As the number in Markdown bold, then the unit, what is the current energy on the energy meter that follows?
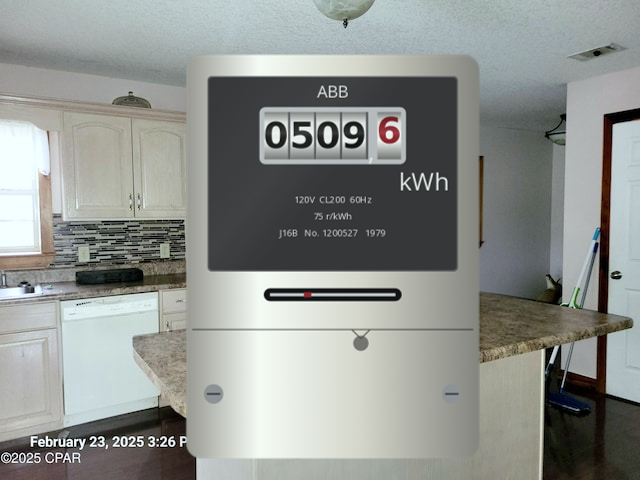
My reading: **509.6** kWh
